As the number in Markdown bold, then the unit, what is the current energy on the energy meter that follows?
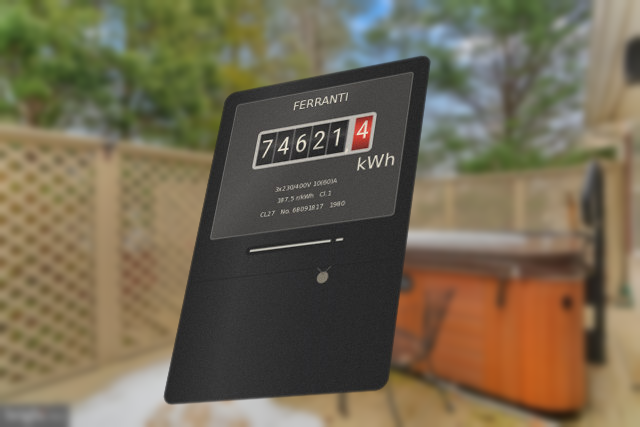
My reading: **74621.4** kWh
